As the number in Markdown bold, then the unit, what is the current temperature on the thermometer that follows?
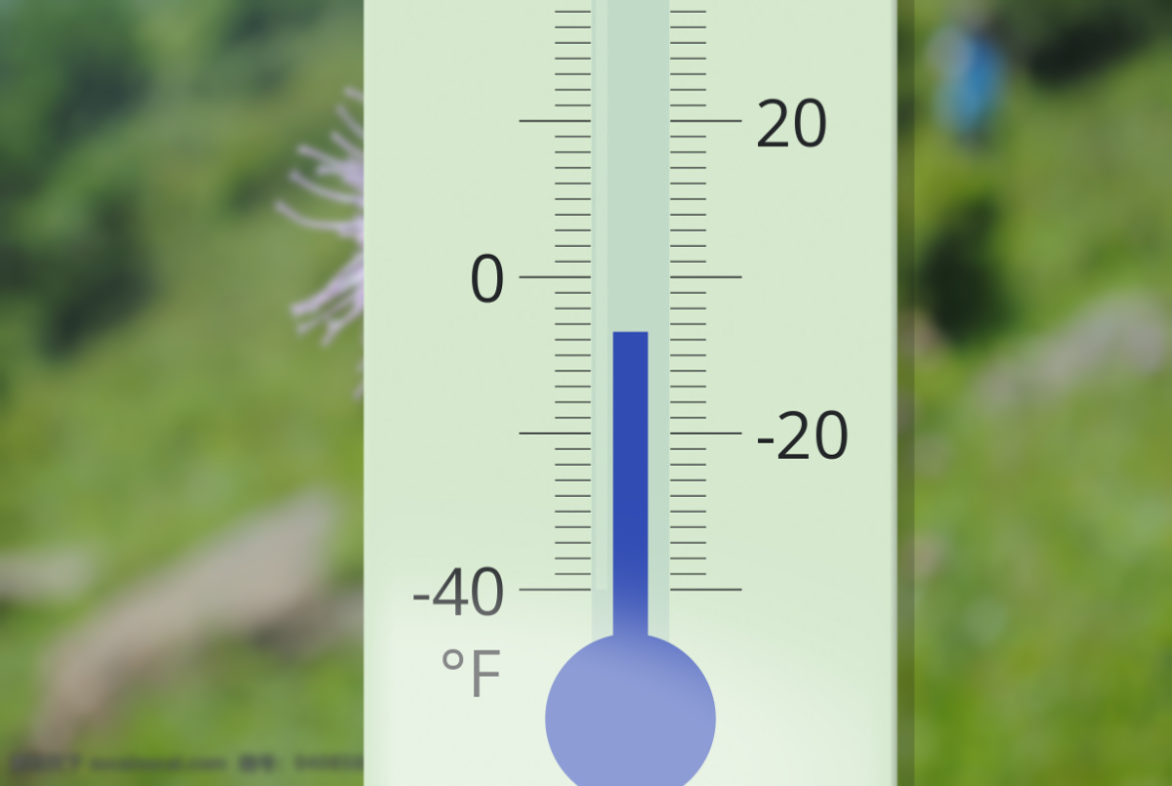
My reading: **-7** °F
